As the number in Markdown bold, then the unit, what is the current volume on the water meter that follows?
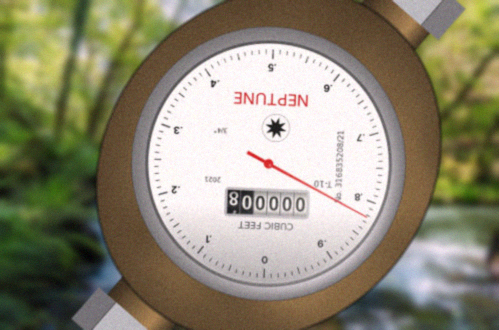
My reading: **7.82** ft³
